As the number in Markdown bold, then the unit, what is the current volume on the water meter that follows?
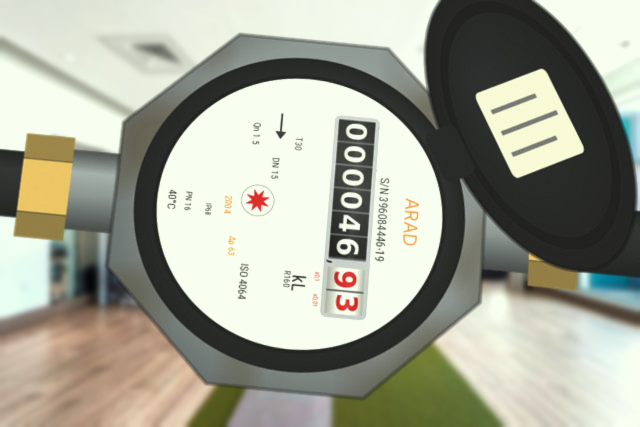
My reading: **46.93** kL
